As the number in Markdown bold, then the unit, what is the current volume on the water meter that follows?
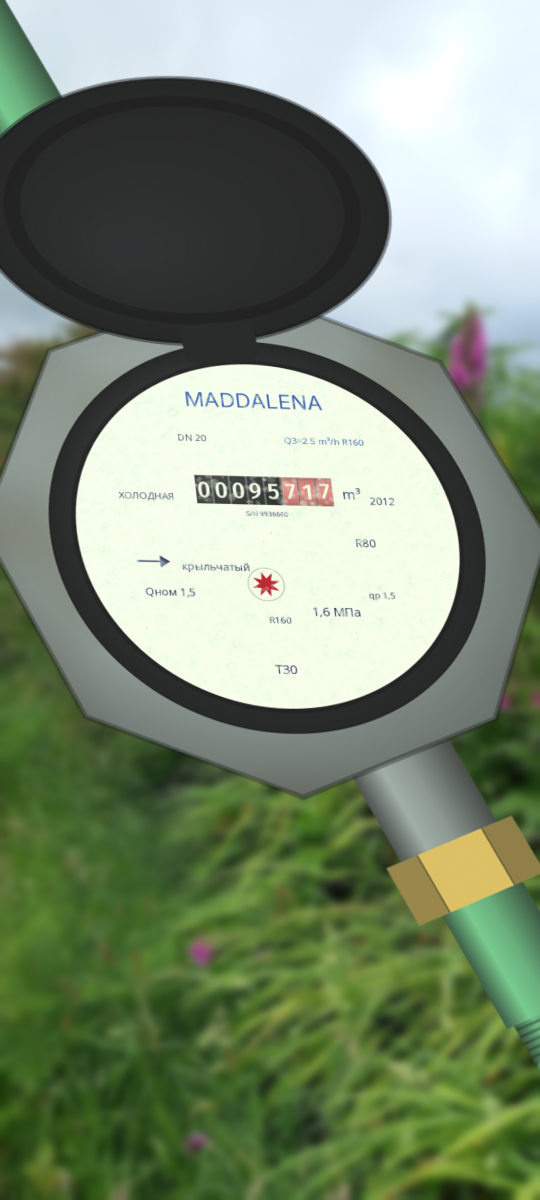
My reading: **95.717** m³
